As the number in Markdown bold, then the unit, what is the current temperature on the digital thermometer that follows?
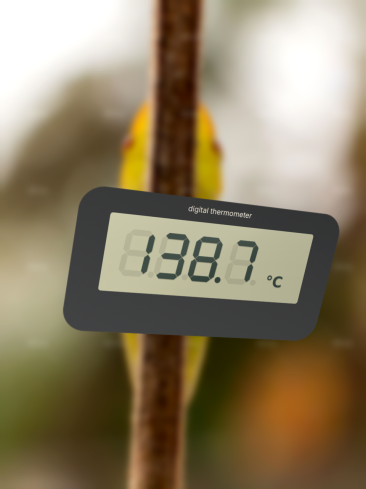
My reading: **138.7** °C
